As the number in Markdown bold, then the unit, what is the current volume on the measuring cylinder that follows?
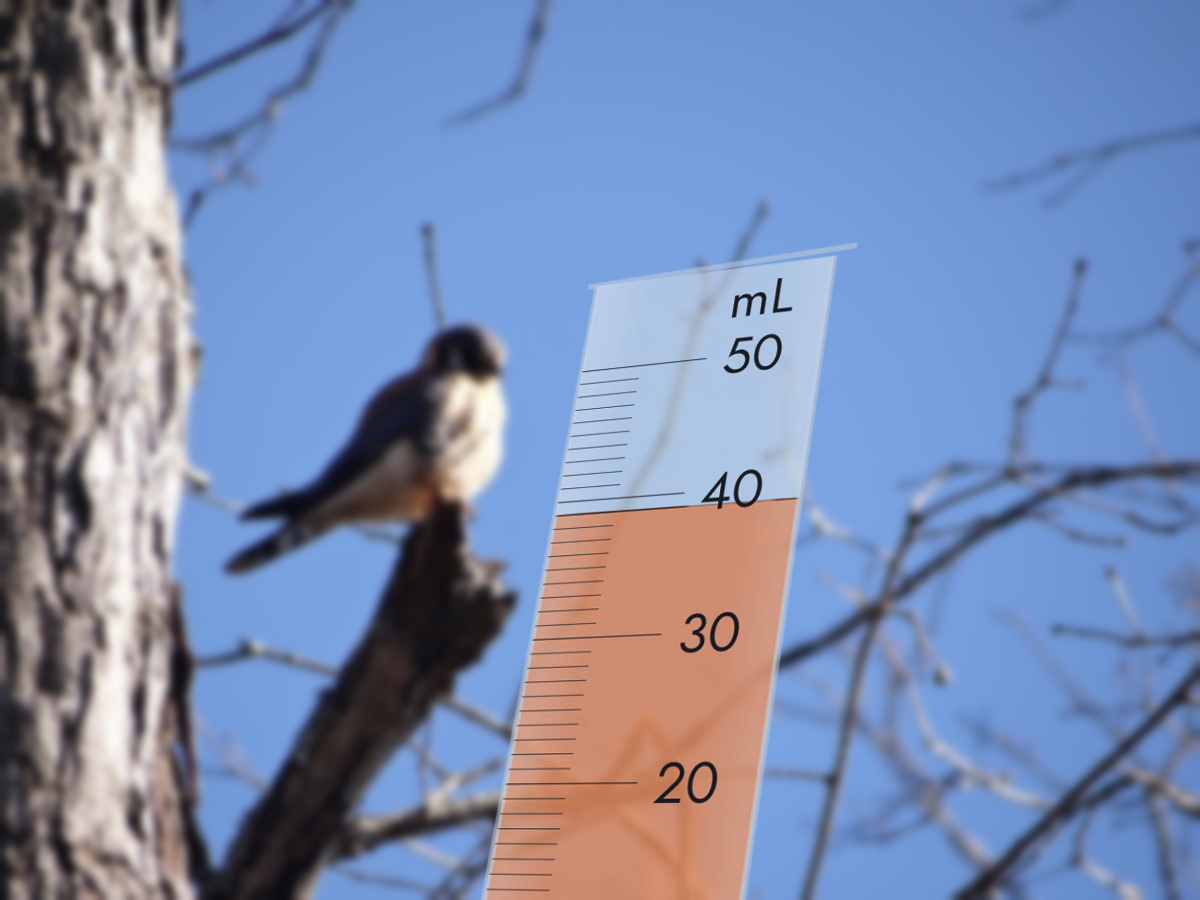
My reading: **39** mL
